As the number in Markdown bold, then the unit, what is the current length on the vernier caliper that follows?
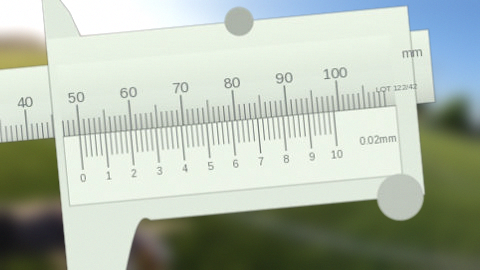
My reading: **50.0** mm
